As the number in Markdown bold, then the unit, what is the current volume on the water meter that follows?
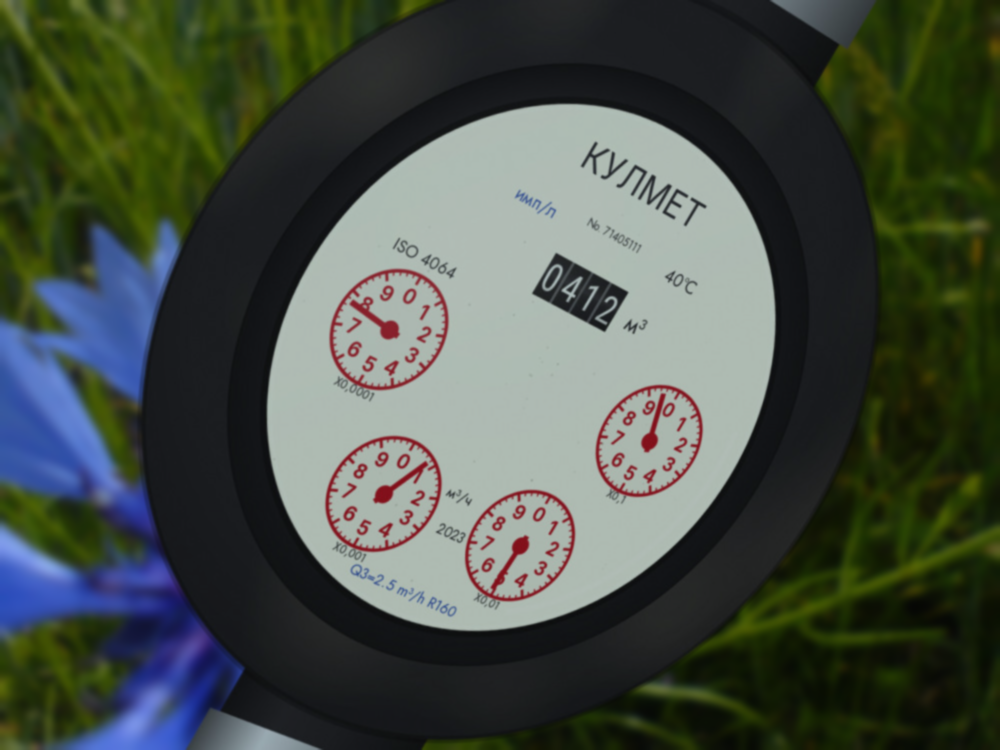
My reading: **411.9507** m³
